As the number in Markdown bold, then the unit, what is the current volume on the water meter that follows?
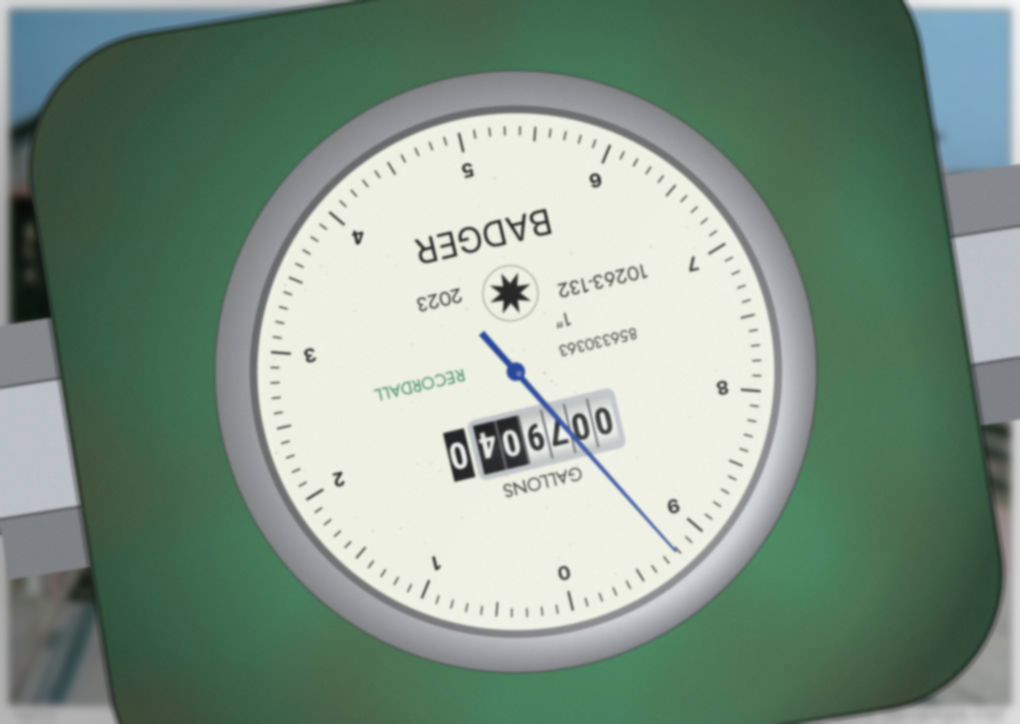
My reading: **79039.2** gal
